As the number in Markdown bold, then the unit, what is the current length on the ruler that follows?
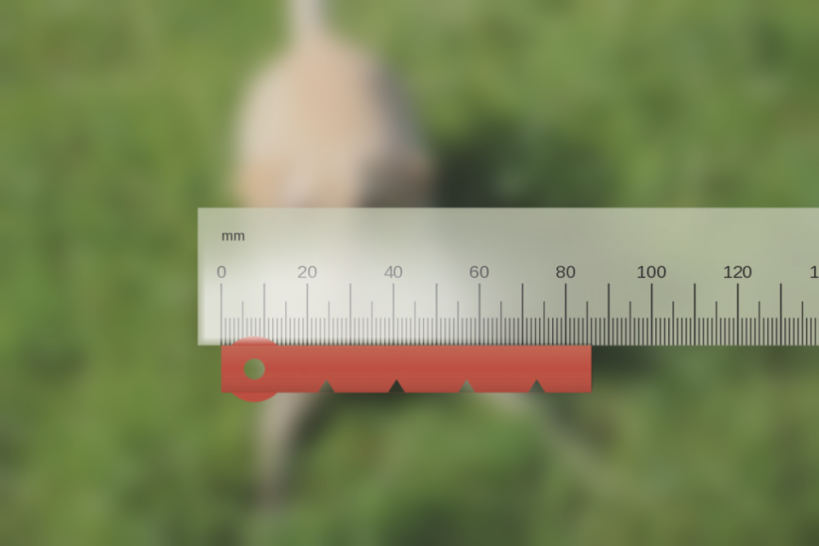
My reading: **86** mm
